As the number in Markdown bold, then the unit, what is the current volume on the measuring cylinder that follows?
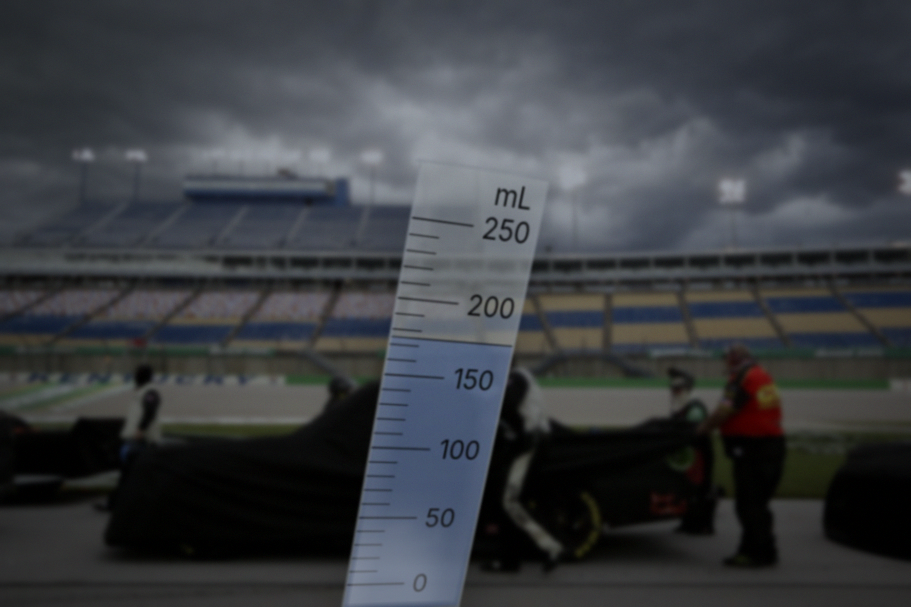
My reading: **175** mL
